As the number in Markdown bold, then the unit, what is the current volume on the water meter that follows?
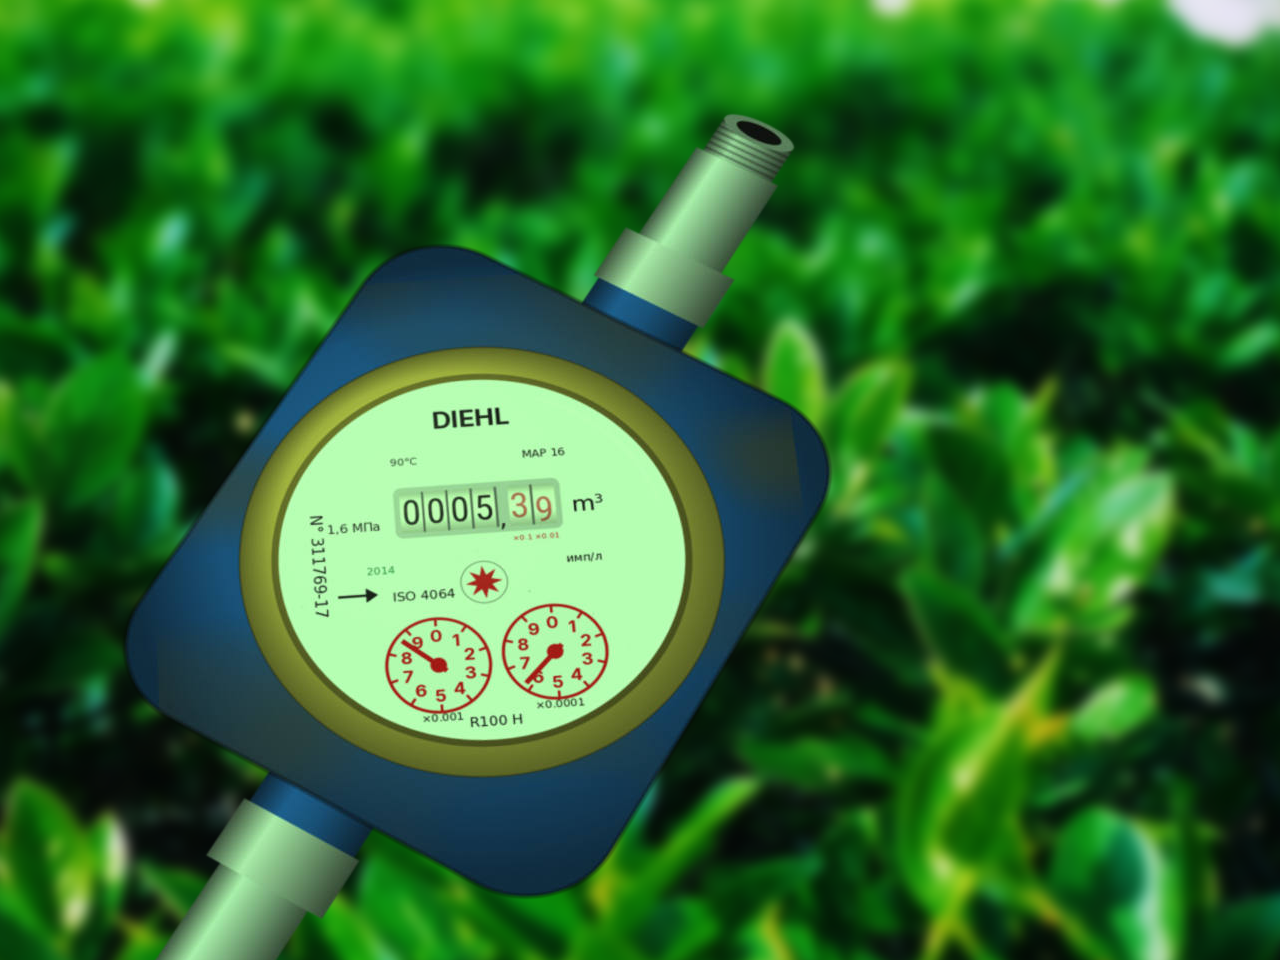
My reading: **5.3886** m³
